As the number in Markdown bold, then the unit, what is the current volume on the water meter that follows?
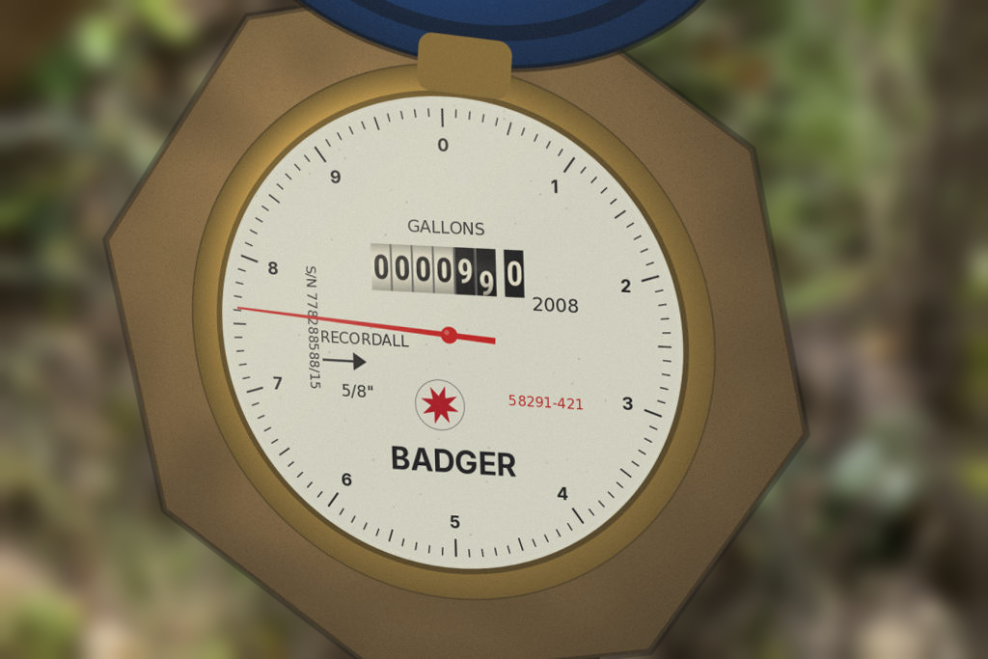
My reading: **987.6** gal
